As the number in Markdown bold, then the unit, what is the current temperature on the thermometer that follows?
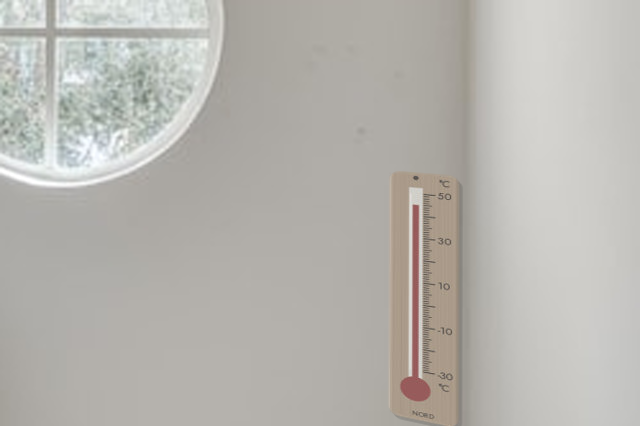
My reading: **45** °C
